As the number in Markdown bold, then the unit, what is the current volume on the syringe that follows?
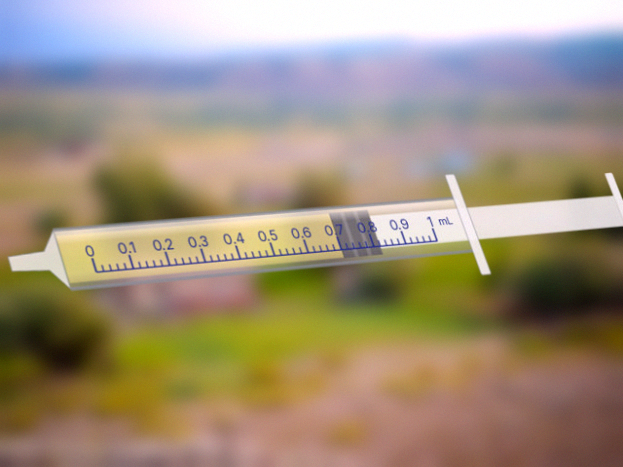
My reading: **0.7** mL
